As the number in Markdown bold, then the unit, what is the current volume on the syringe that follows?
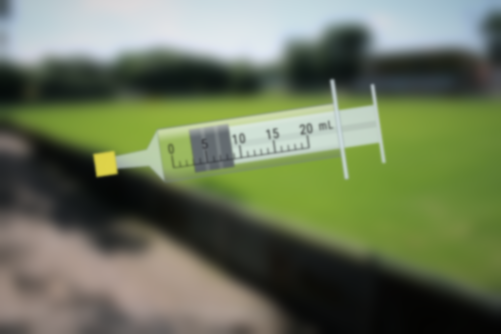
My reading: **3** mL
